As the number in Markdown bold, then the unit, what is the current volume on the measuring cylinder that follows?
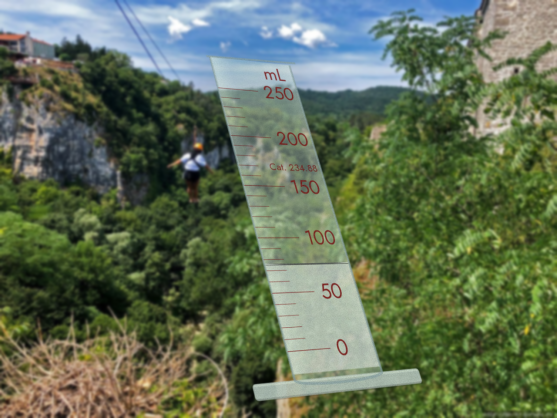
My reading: **75** mL
